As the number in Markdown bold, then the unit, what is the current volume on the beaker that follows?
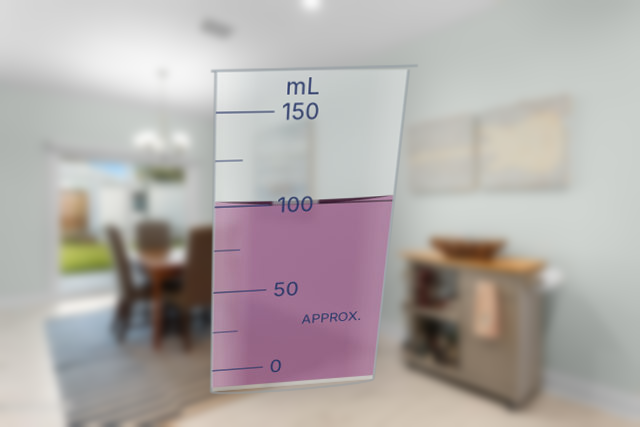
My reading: **100** mL
